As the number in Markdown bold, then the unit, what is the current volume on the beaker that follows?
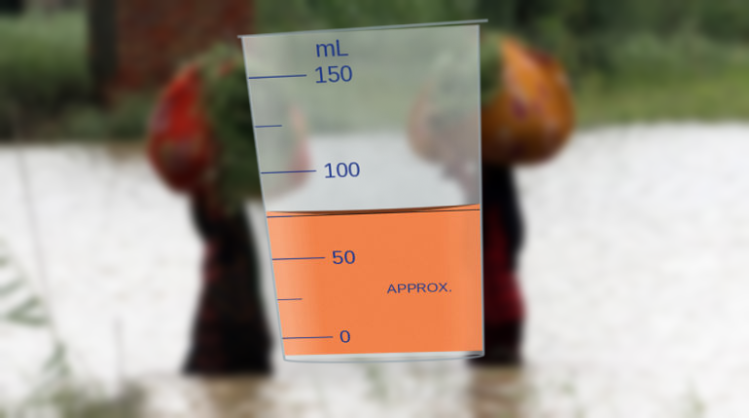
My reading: **75** mL
